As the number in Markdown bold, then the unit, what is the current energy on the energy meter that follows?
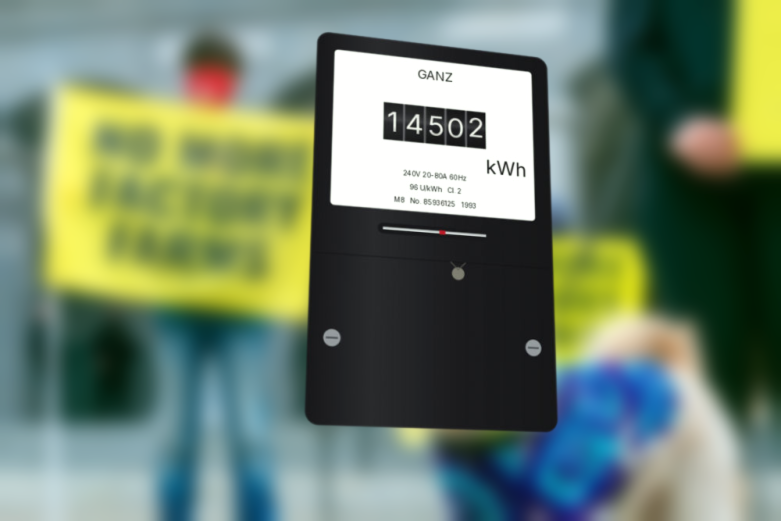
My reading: **14502** kWh
